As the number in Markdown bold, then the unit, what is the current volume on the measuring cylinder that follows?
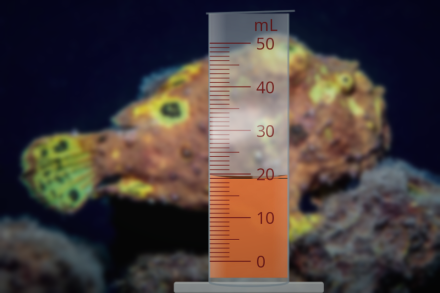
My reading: **19** mL
